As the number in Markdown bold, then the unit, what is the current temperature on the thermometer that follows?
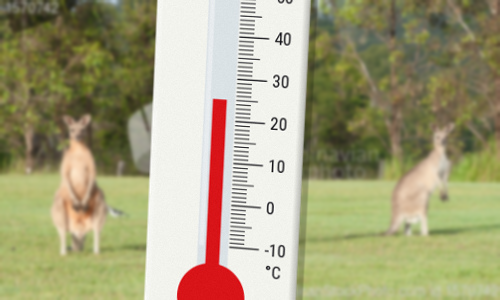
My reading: **25** °C
